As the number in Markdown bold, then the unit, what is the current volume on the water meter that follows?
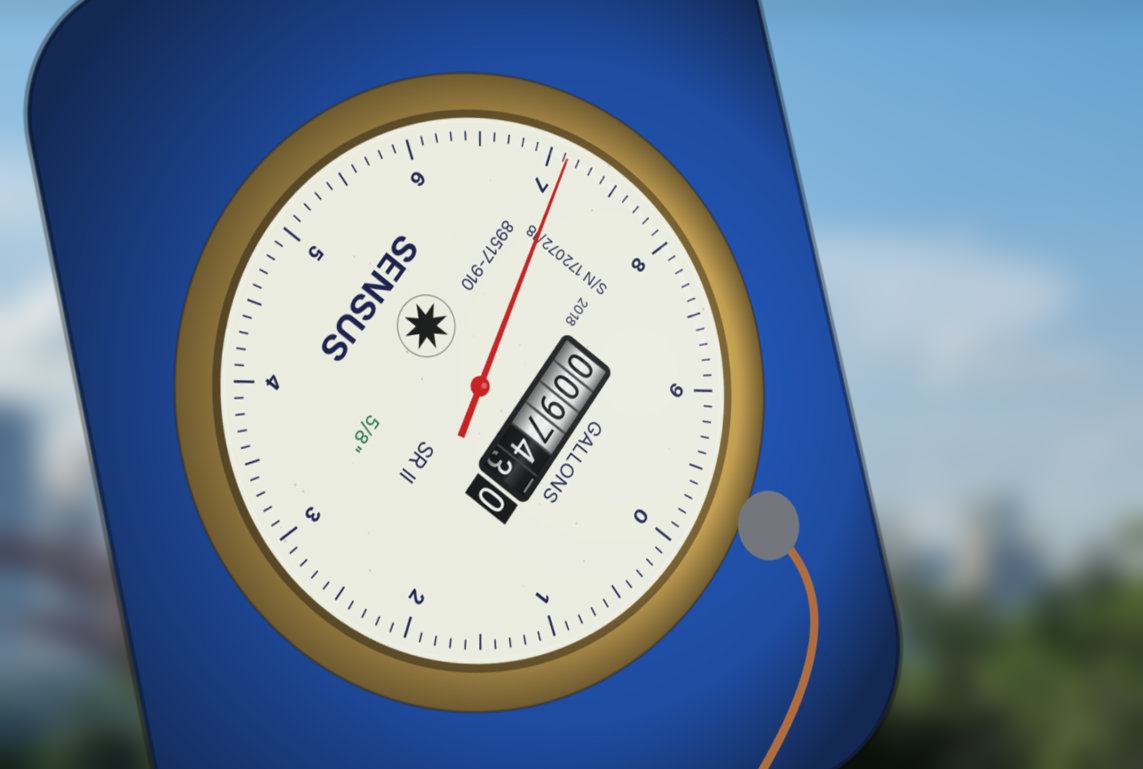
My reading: **97427.1** gal
